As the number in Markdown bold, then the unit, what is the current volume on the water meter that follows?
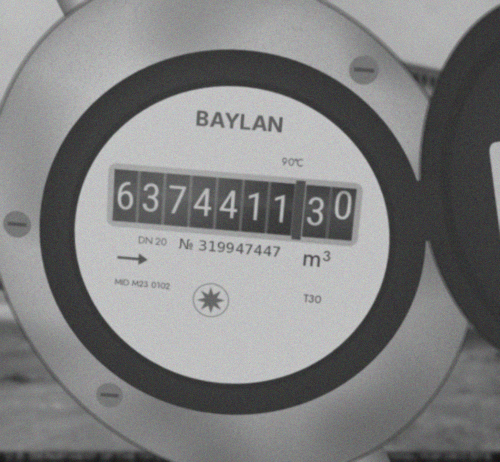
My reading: **6374411.30** m³
